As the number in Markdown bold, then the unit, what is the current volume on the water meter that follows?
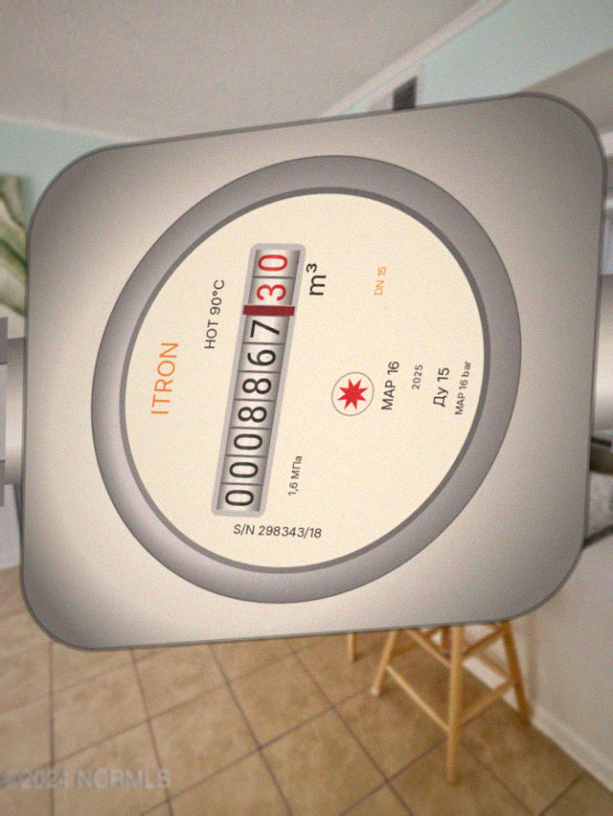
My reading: **8867.30** m³
